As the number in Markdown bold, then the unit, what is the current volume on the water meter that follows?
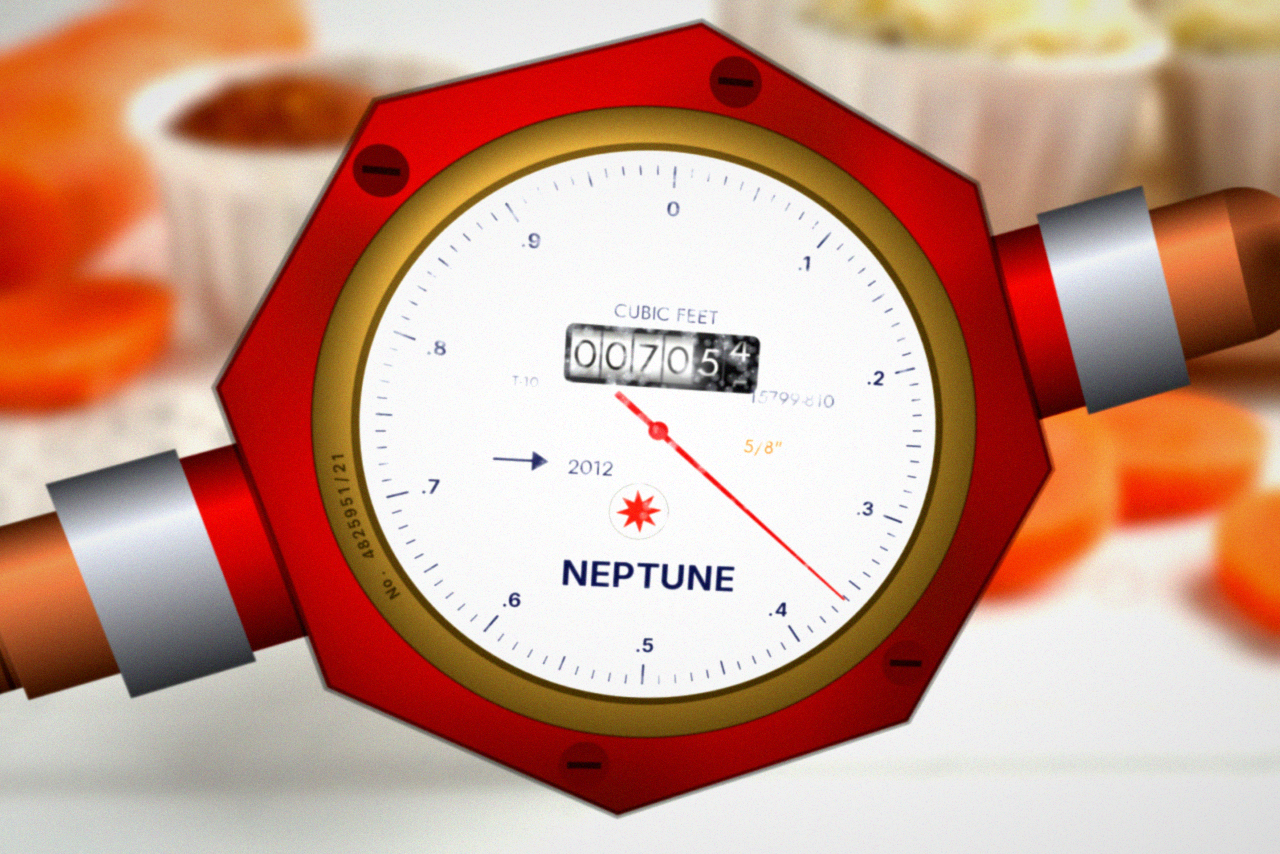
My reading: **7054.36** ft³
